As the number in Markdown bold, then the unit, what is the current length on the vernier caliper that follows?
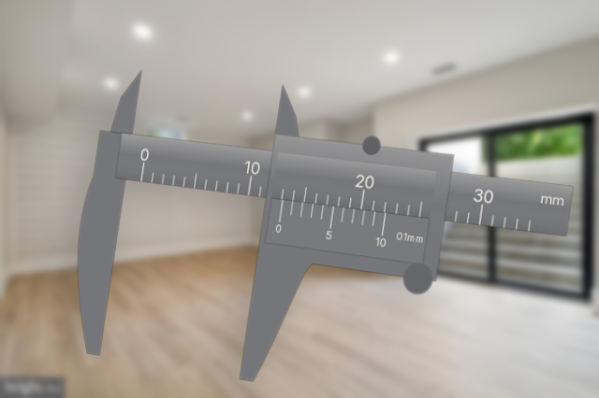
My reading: **13.1** mm
